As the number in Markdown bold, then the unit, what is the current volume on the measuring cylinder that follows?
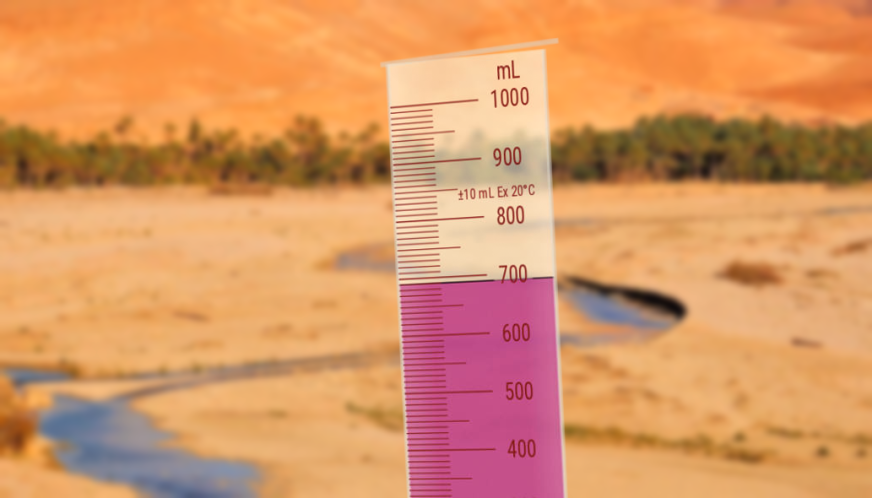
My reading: **690** mL
